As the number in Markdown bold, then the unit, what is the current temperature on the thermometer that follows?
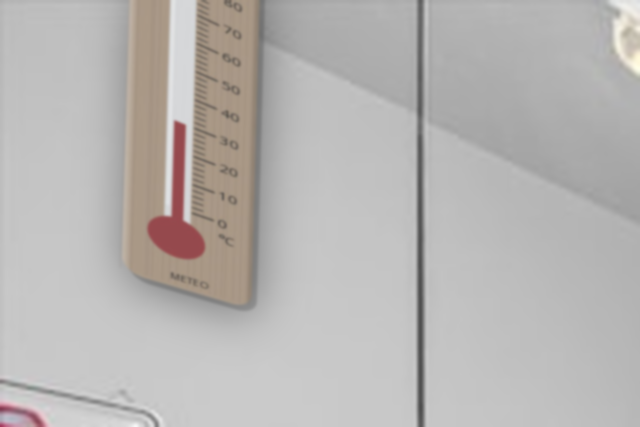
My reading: **30** °C
